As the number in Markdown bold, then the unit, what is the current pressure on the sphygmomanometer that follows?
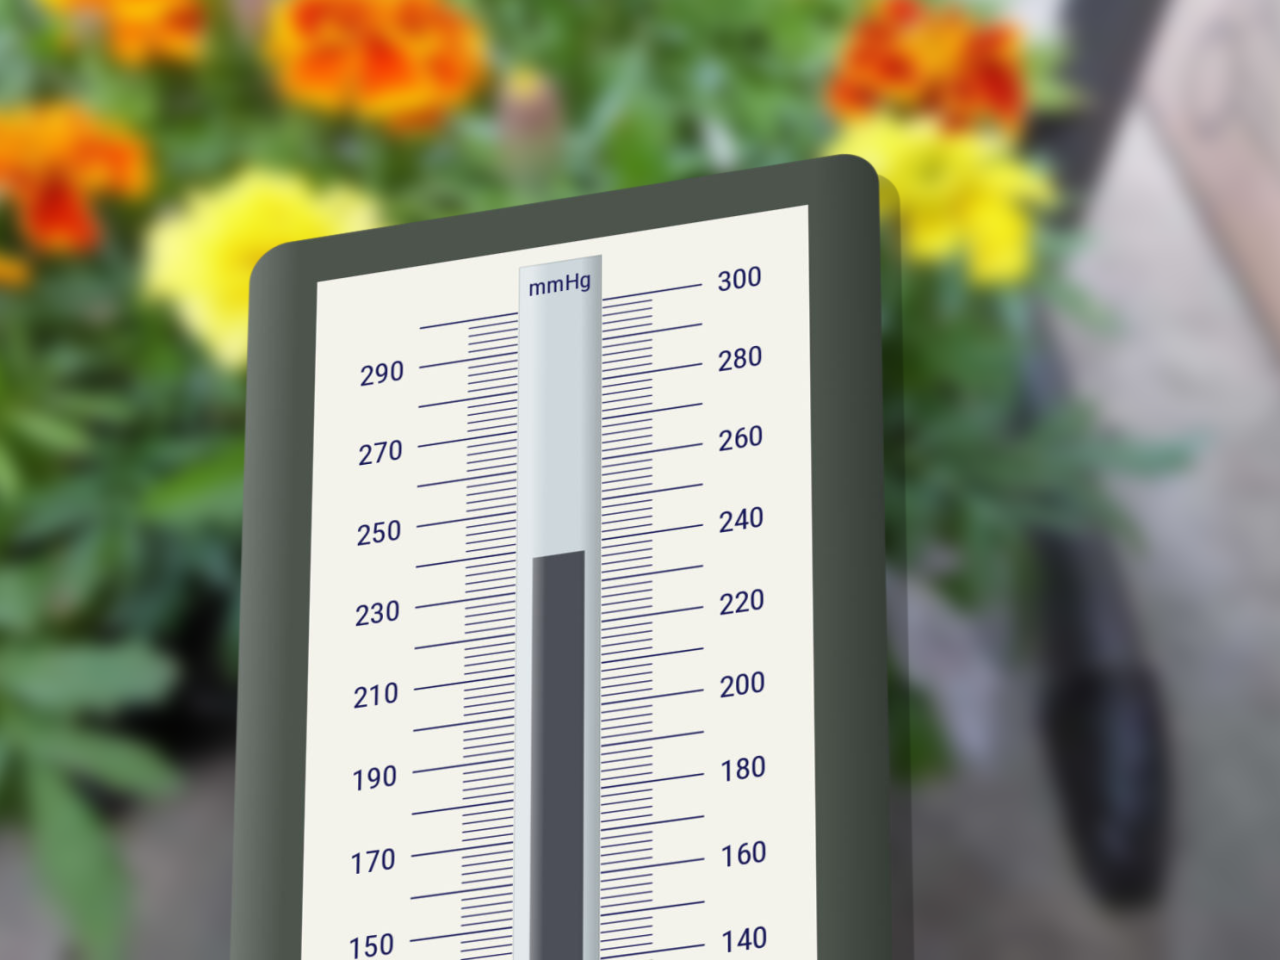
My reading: **238** mmHg
